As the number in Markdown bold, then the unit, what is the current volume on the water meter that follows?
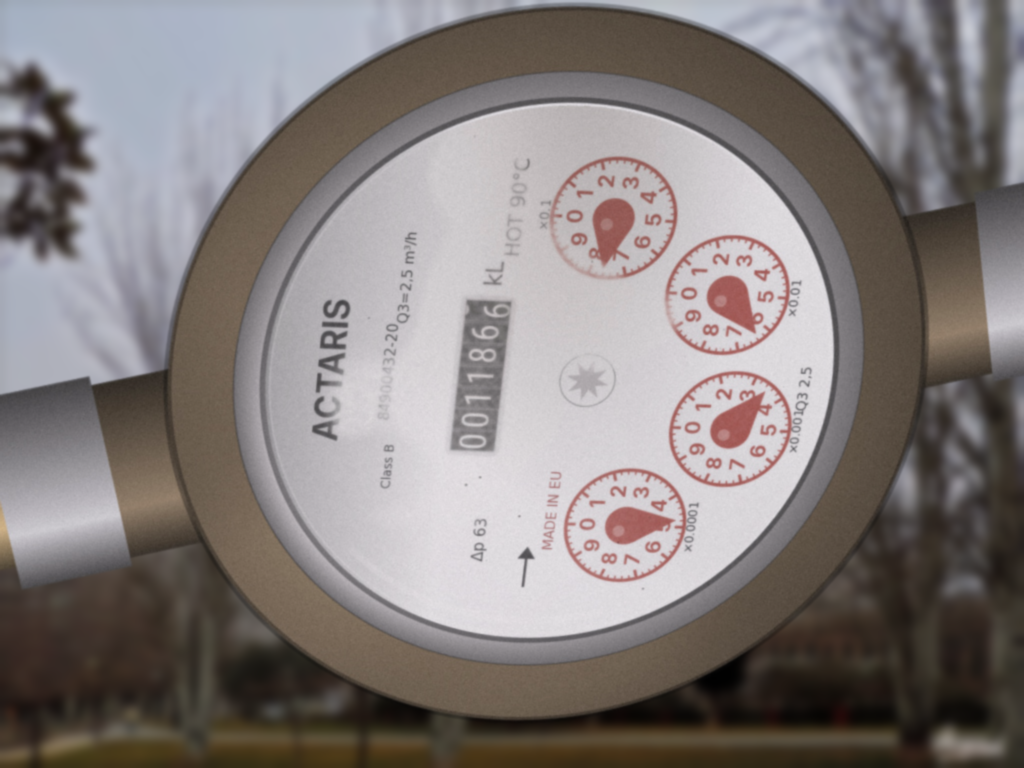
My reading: **11865.7634** kL
